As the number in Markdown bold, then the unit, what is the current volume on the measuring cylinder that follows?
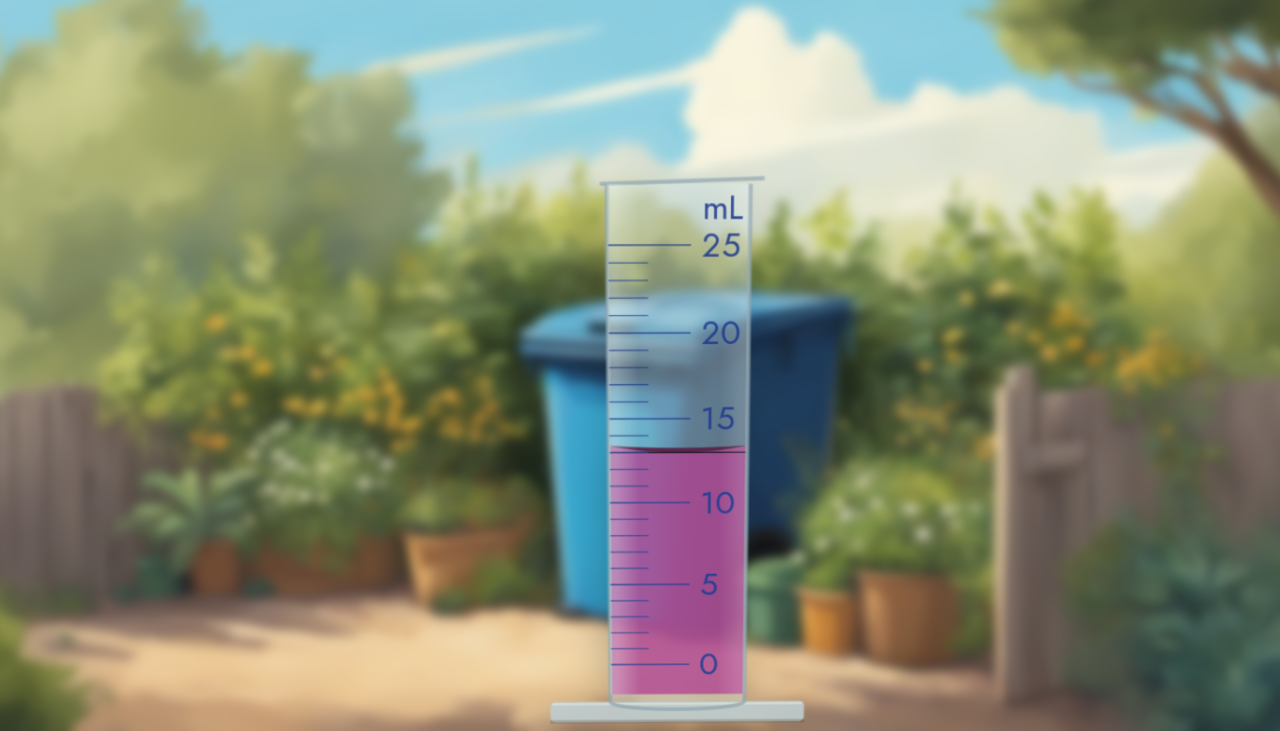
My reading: **13** mL
